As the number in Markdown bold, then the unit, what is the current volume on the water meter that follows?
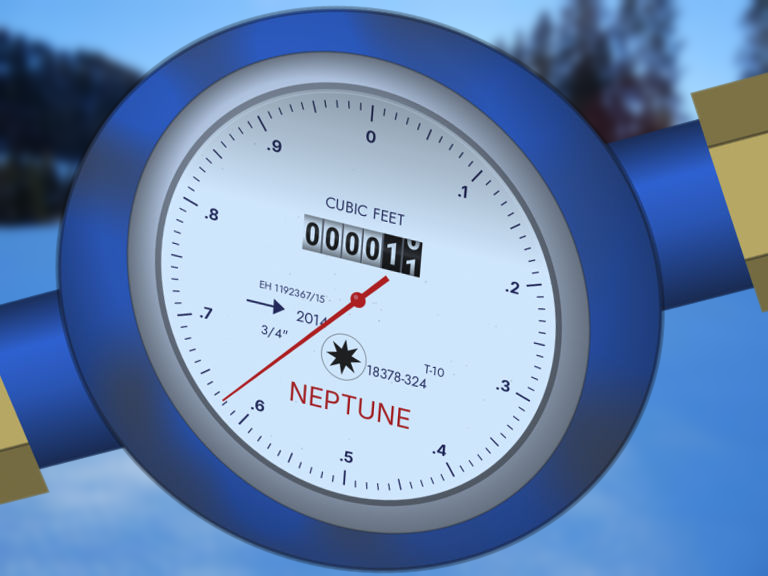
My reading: **10.62** ft³
